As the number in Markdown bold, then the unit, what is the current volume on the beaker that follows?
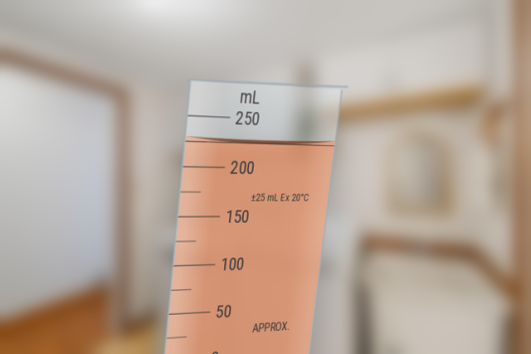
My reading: **225** mL
